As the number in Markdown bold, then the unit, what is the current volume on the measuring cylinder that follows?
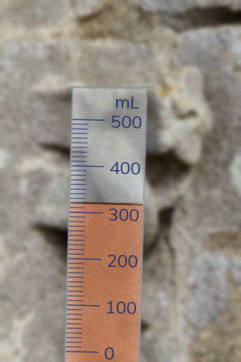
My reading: **320** mL
